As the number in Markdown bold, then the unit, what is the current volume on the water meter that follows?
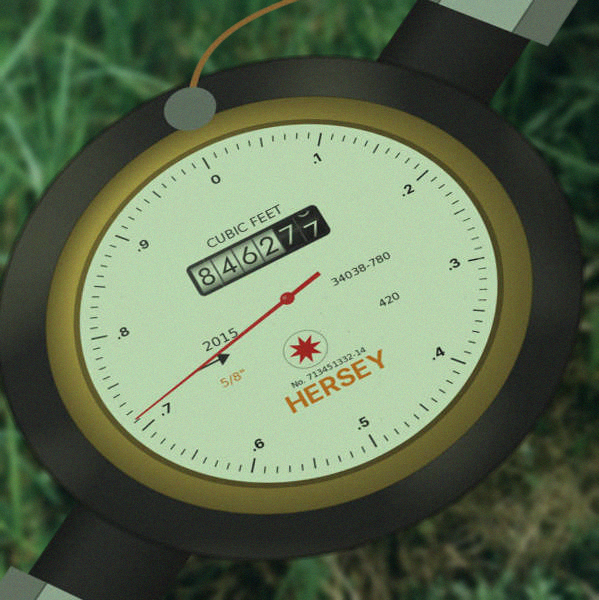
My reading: **846276.71** ft³
